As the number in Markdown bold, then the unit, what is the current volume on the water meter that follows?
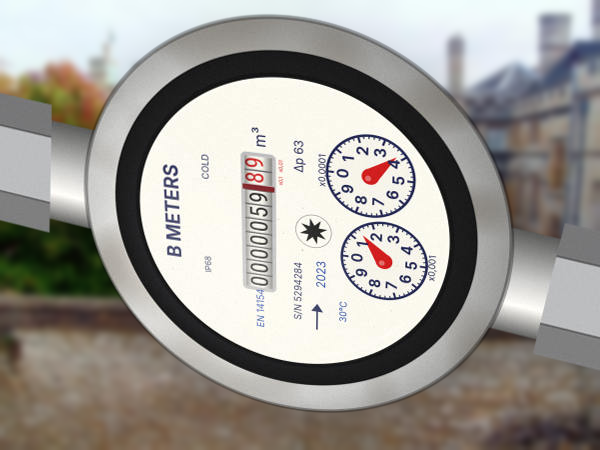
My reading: **59.8913** m³
